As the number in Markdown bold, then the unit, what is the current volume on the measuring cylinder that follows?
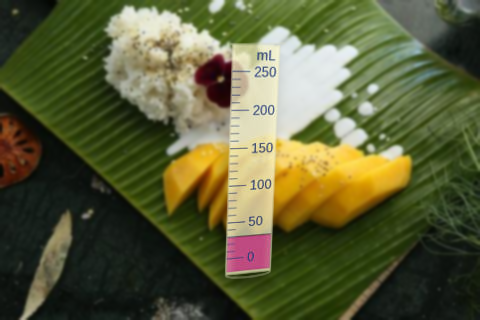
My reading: **30** mL
